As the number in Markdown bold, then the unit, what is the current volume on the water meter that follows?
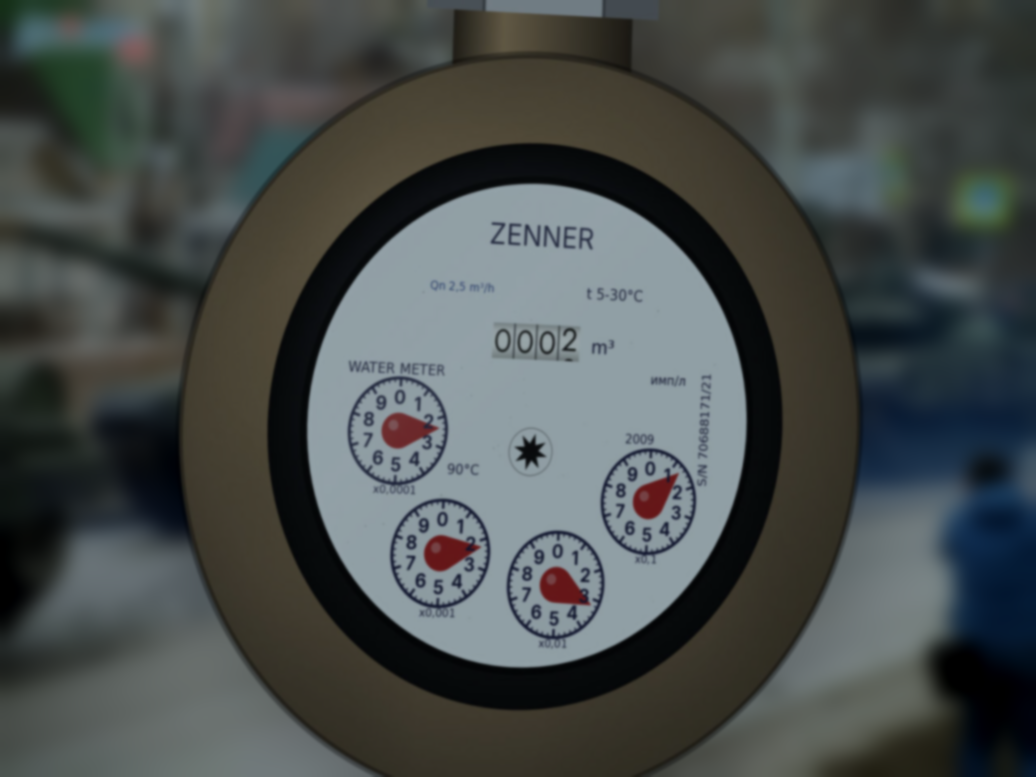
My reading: **2.1322** m³
